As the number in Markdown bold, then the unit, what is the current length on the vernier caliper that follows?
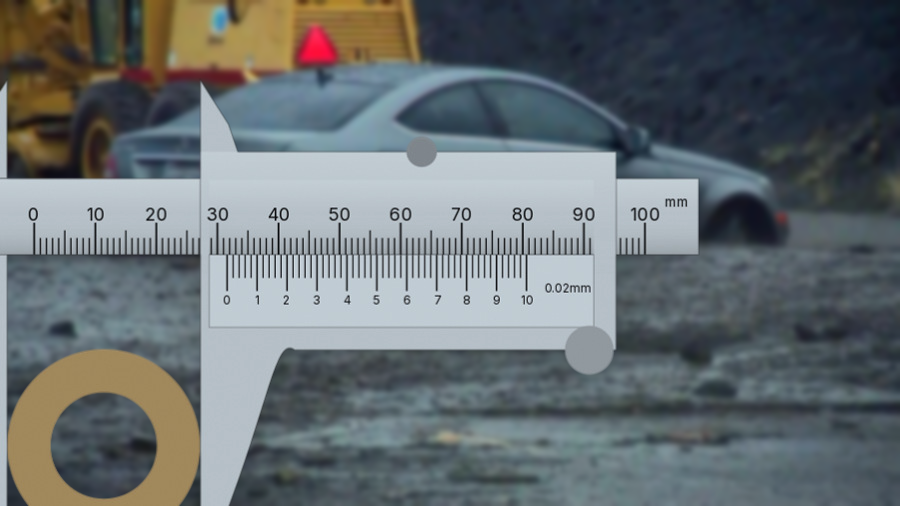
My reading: **31.6** mm
